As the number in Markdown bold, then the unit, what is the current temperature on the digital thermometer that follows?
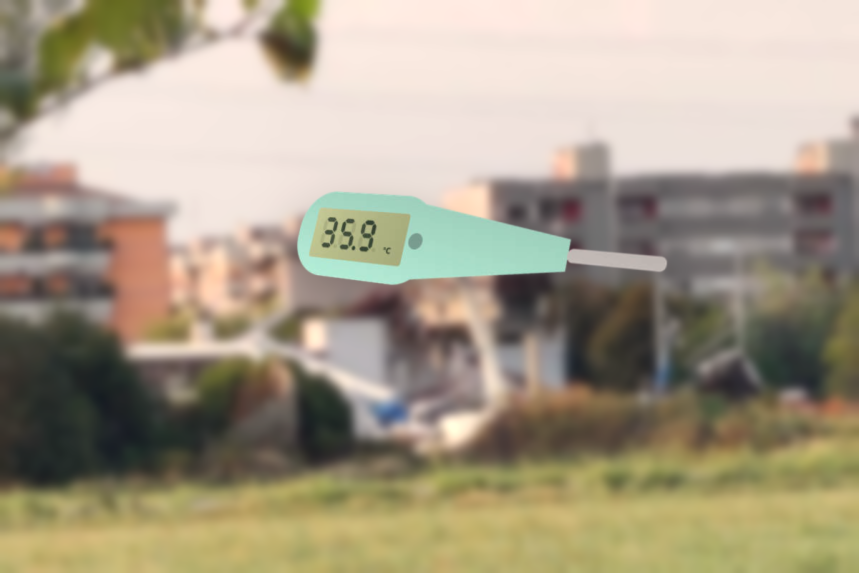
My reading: **35.9** °C
